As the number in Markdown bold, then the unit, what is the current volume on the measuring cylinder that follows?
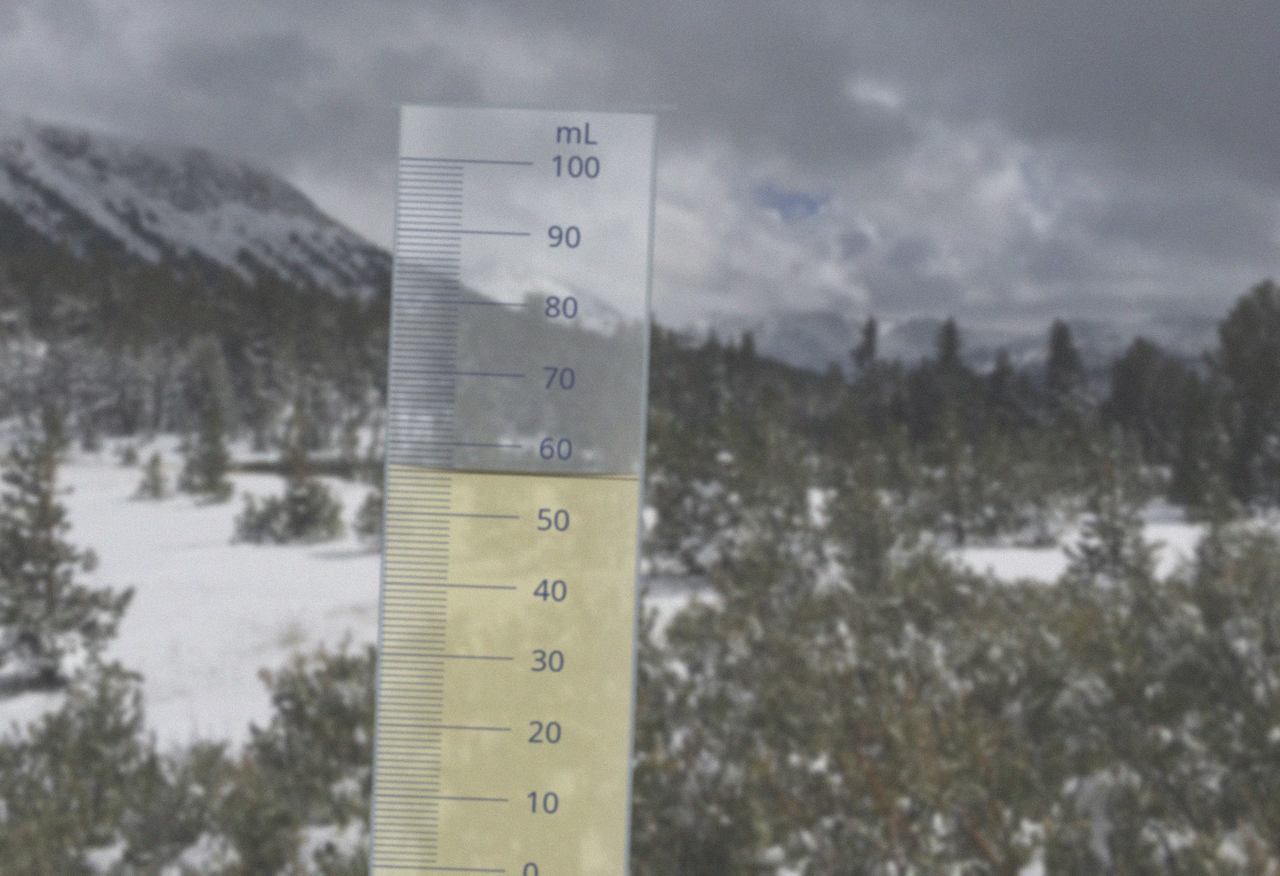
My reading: **56** mL
